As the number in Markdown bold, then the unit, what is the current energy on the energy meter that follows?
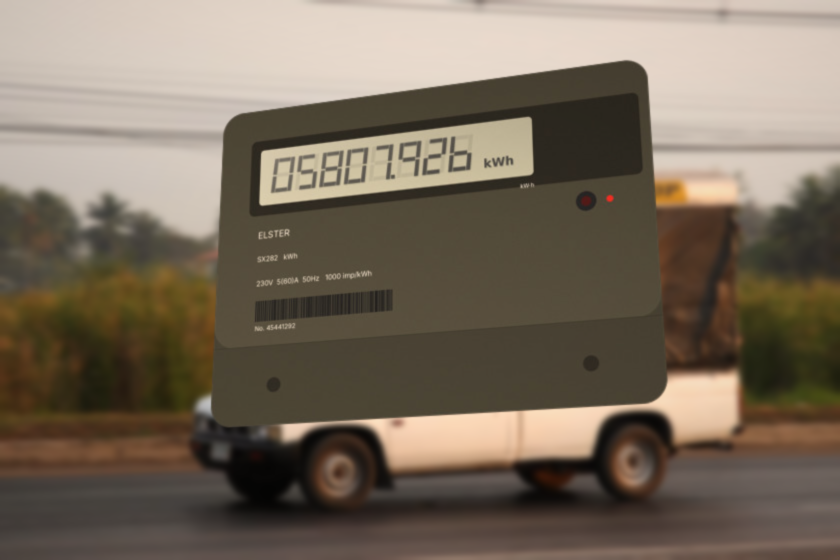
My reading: **5807.926** kWh
